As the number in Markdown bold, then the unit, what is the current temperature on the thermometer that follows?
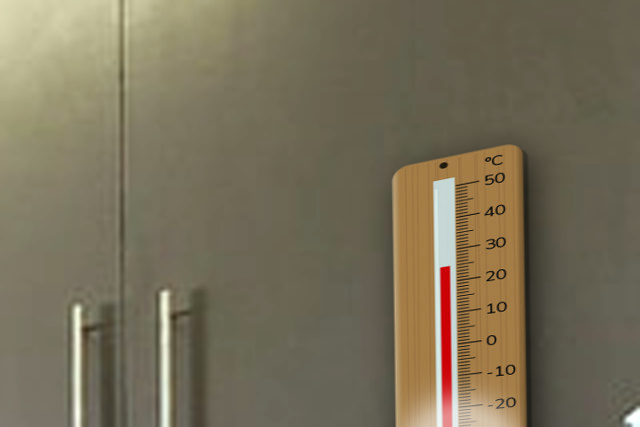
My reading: **25** °C
